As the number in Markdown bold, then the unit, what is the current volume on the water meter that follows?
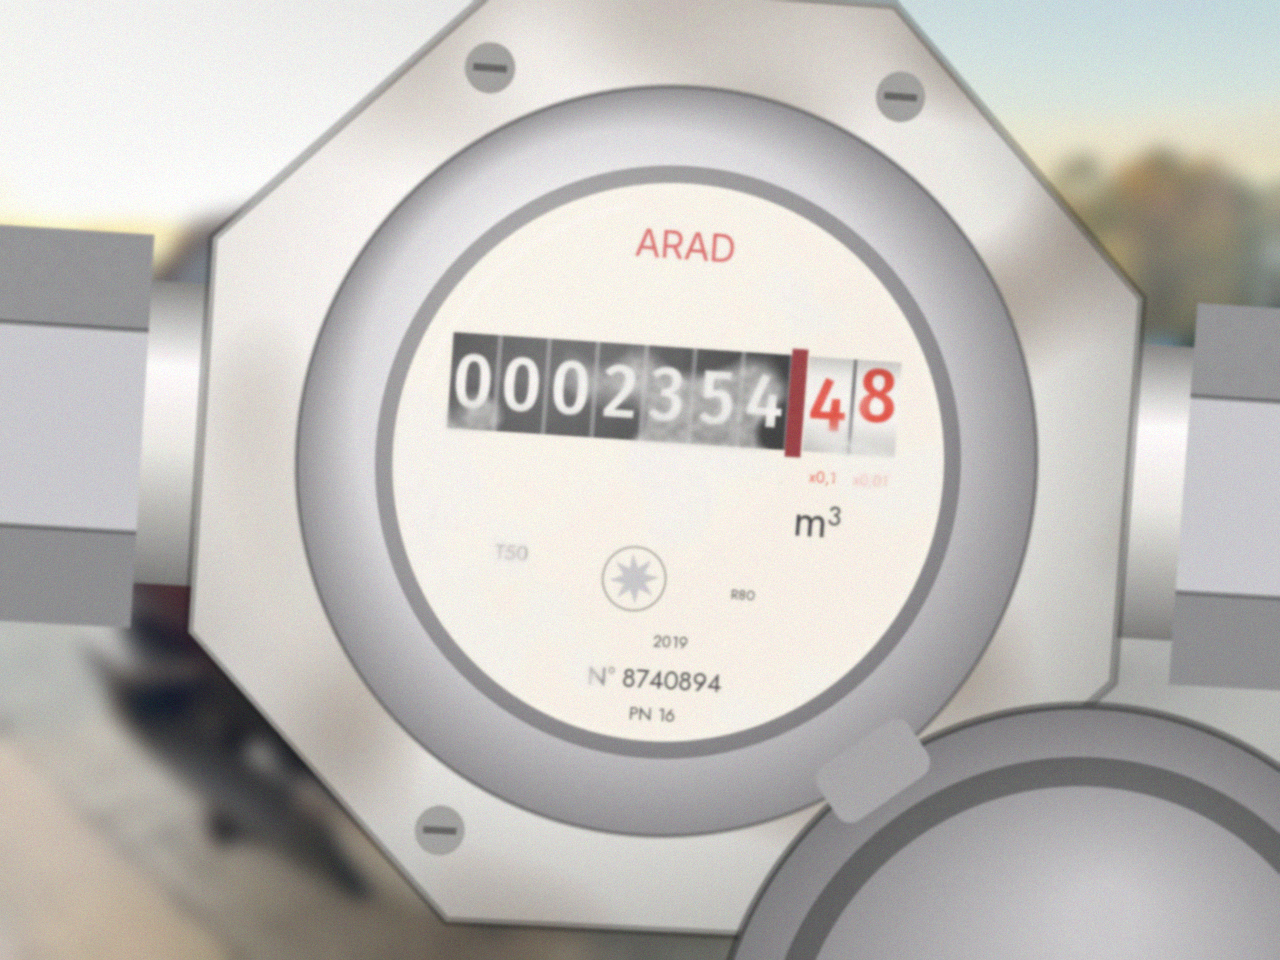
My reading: **2354.48** m³
